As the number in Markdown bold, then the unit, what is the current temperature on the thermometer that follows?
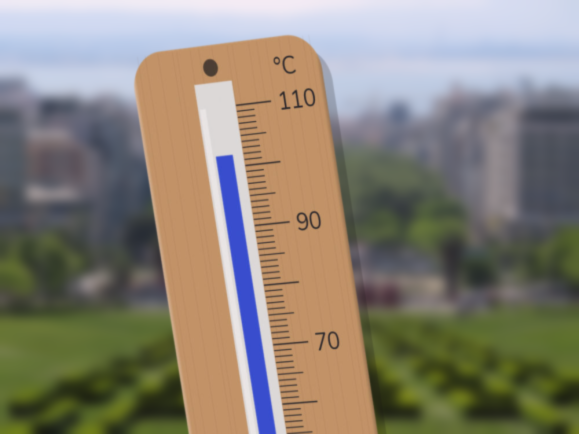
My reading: **102** °C
